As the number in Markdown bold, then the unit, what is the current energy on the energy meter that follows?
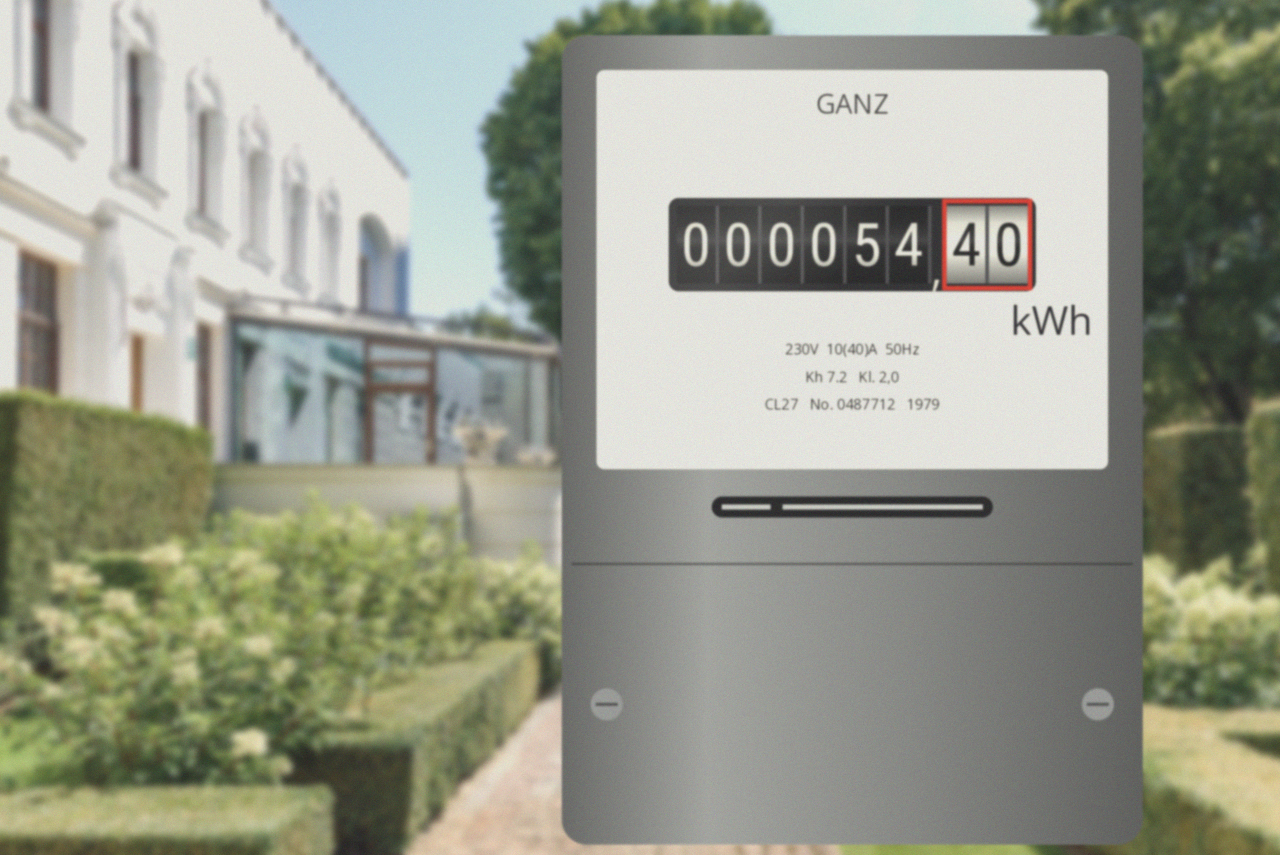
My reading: **54.40** kWh
